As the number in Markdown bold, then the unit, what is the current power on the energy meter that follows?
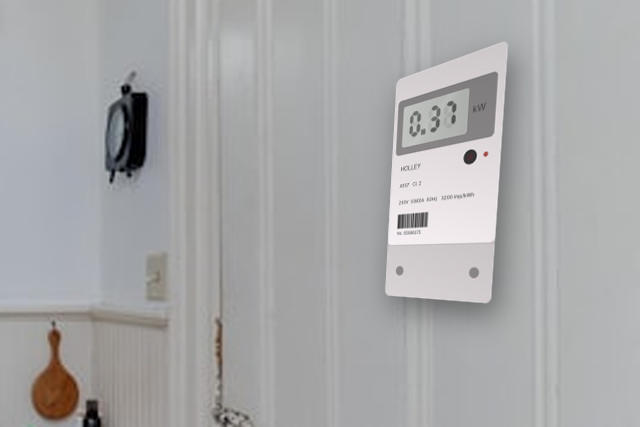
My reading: **0.37** kW
